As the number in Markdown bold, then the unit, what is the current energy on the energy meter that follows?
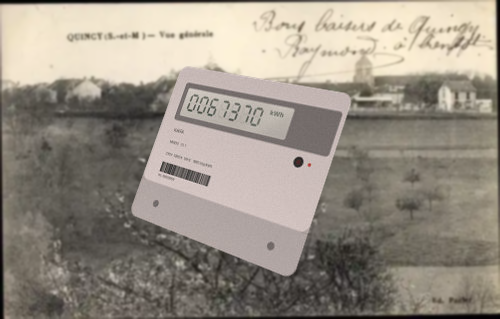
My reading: **67370** kWh
